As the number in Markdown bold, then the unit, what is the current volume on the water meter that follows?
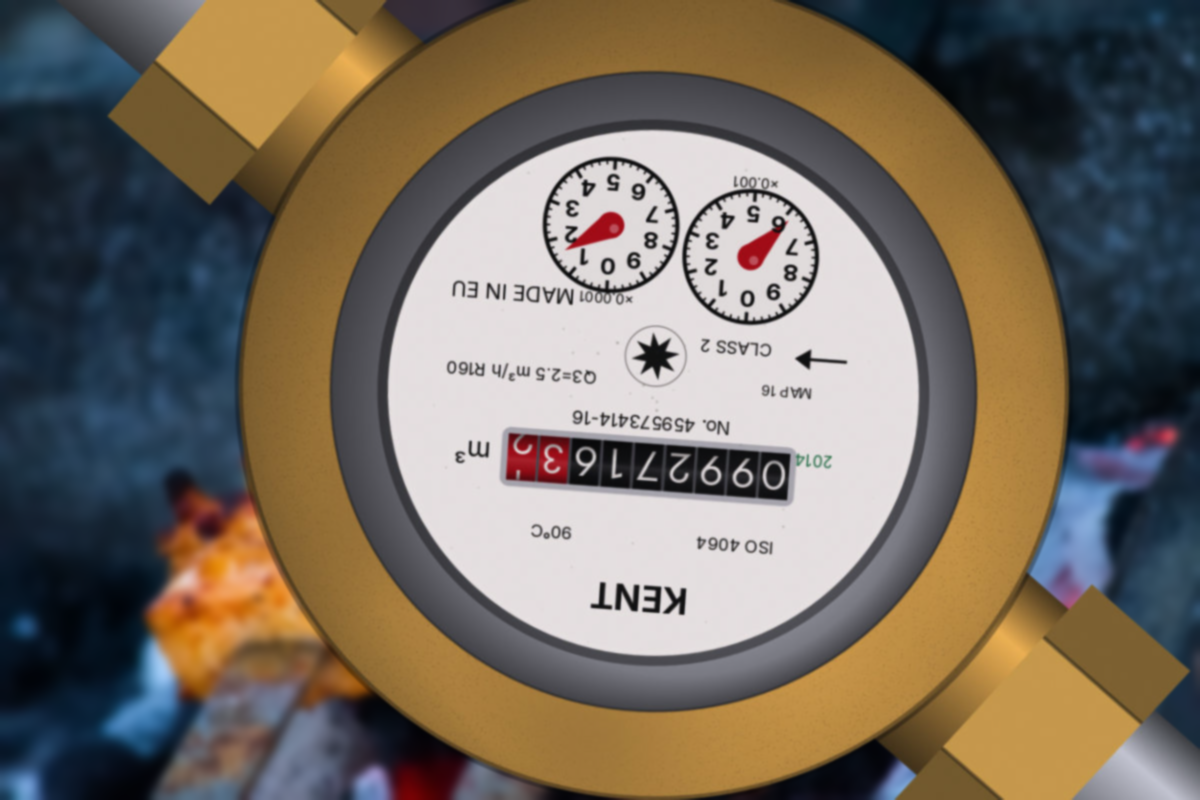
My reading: **992716.3161** m³
